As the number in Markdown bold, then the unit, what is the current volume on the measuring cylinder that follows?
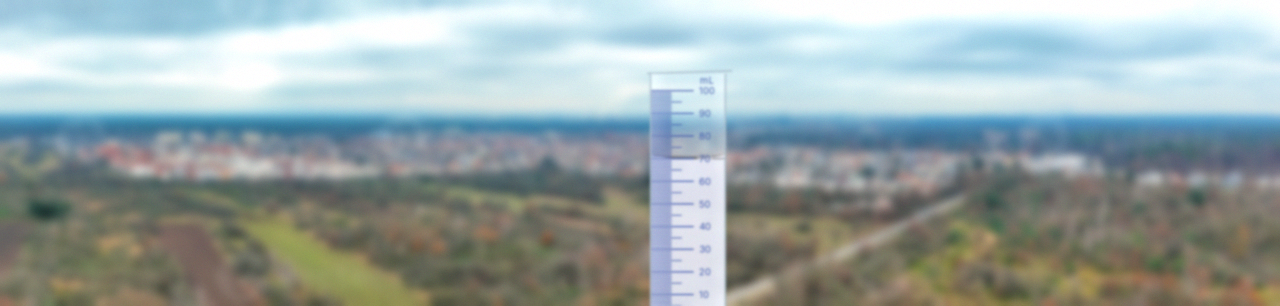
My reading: **70** mL
